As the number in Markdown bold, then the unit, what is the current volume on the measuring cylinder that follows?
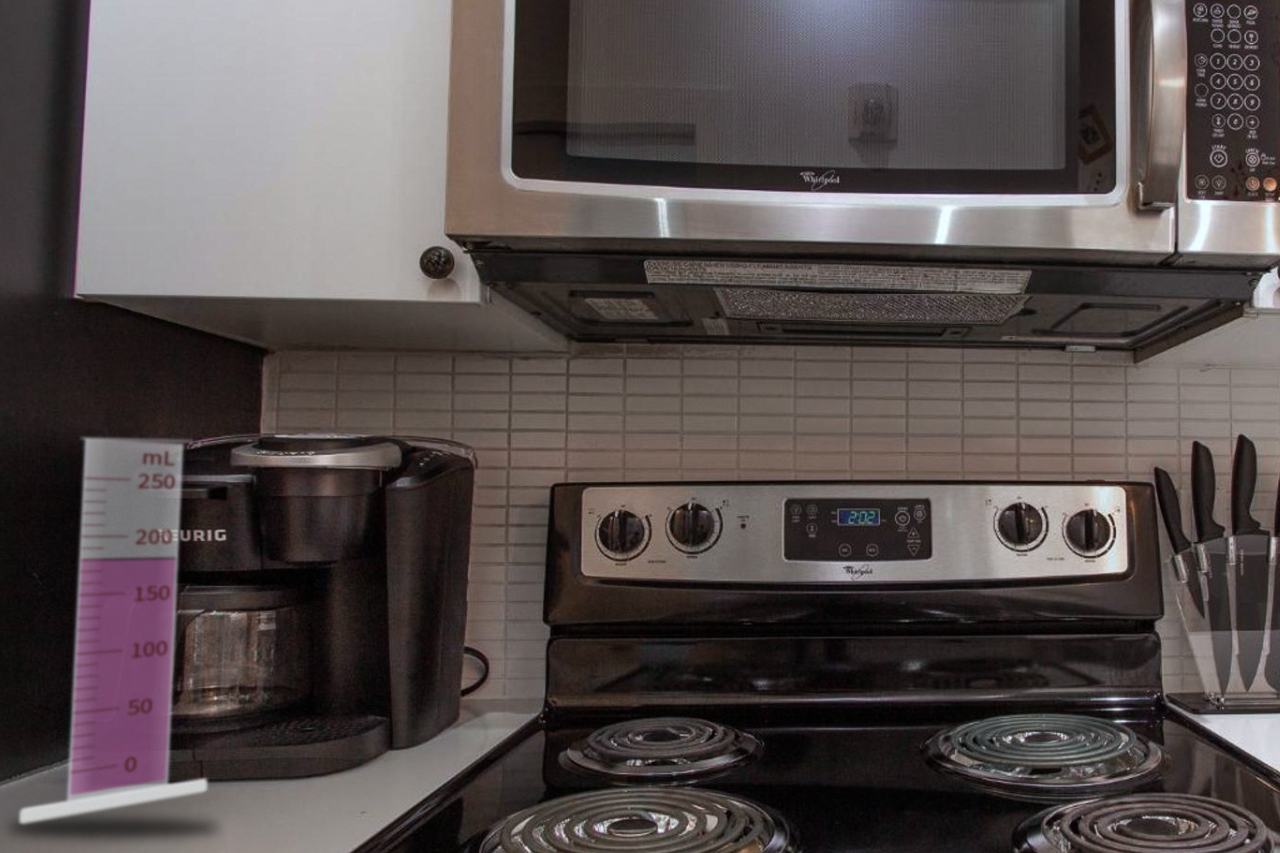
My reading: **180** mL
